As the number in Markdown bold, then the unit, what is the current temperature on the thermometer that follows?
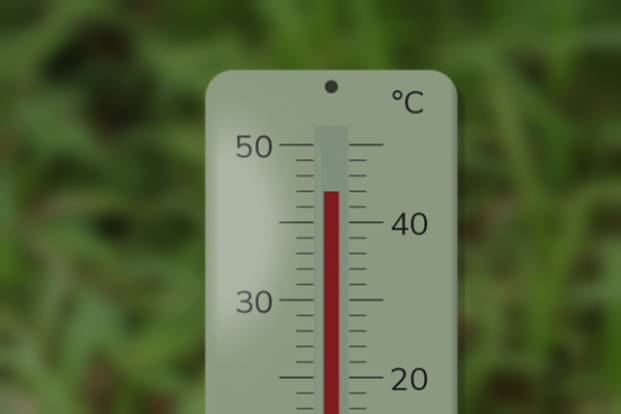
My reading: **44** °C
